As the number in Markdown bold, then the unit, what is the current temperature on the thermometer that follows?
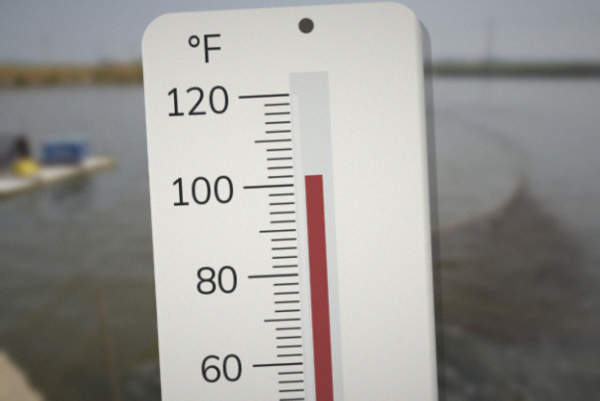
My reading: **102** °F
